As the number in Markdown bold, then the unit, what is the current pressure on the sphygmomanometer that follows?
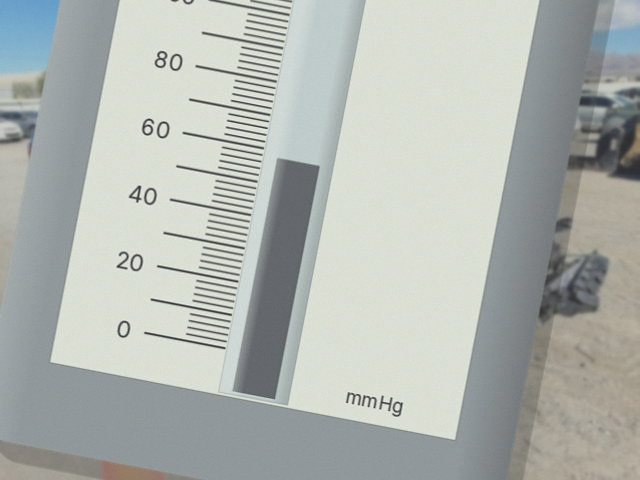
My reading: **58** mmHg
